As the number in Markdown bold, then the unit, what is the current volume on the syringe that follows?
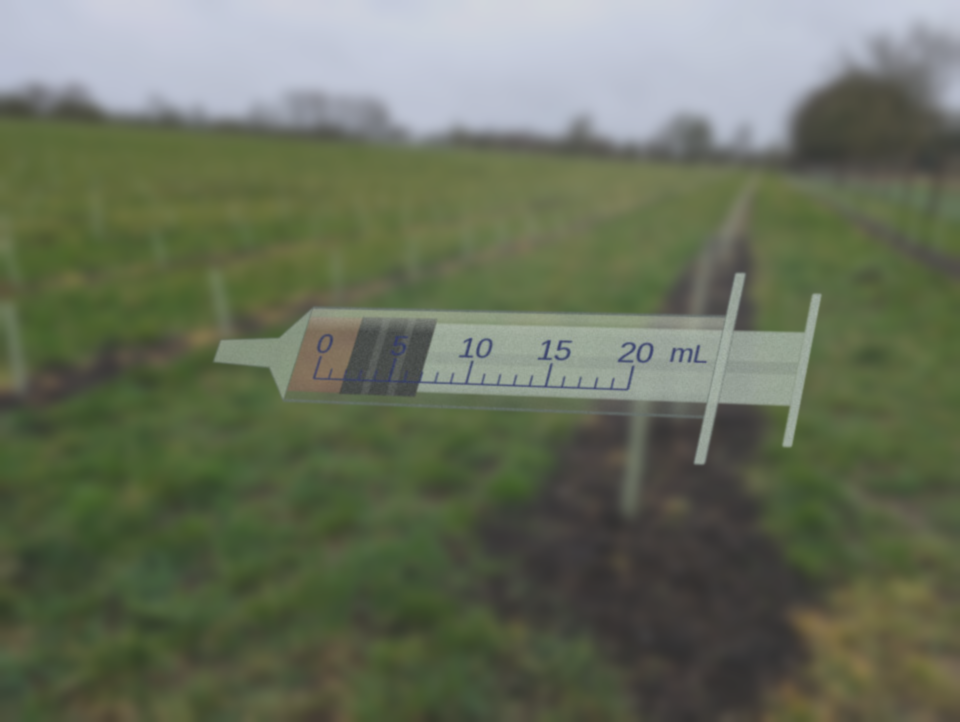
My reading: **2** mL
